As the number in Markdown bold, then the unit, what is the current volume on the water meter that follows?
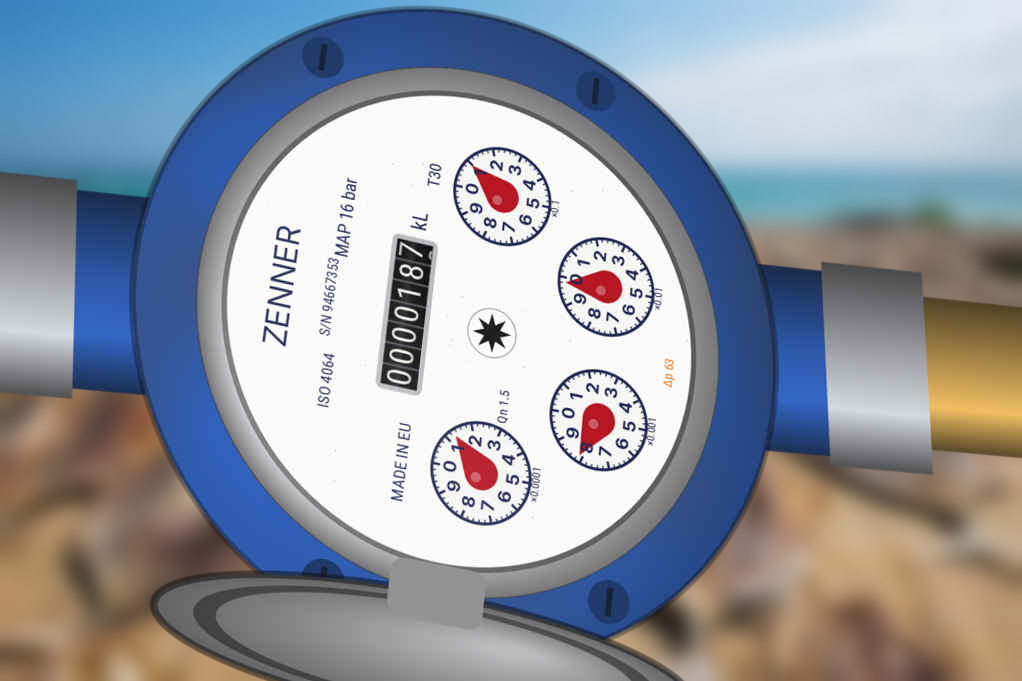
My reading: **187.0981** kL
